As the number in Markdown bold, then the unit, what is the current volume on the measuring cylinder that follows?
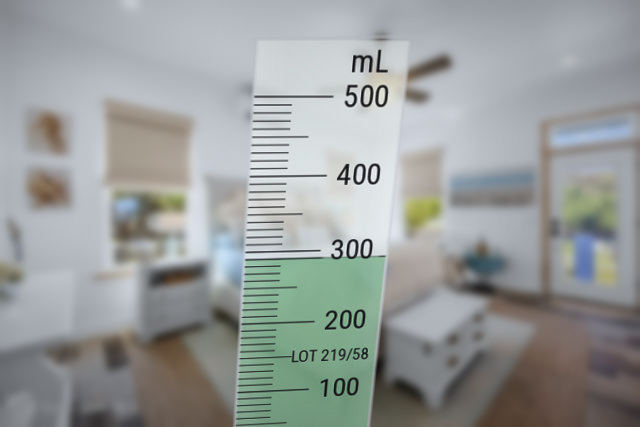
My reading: **290** mL
